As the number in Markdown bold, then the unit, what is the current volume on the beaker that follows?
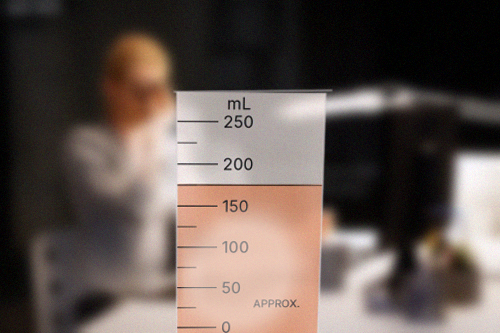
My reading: **175** mL
